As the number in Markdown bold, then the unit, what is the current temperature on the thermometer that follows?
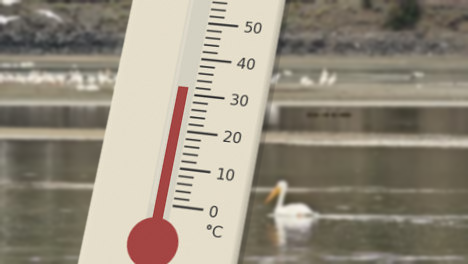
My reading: **32** °C
